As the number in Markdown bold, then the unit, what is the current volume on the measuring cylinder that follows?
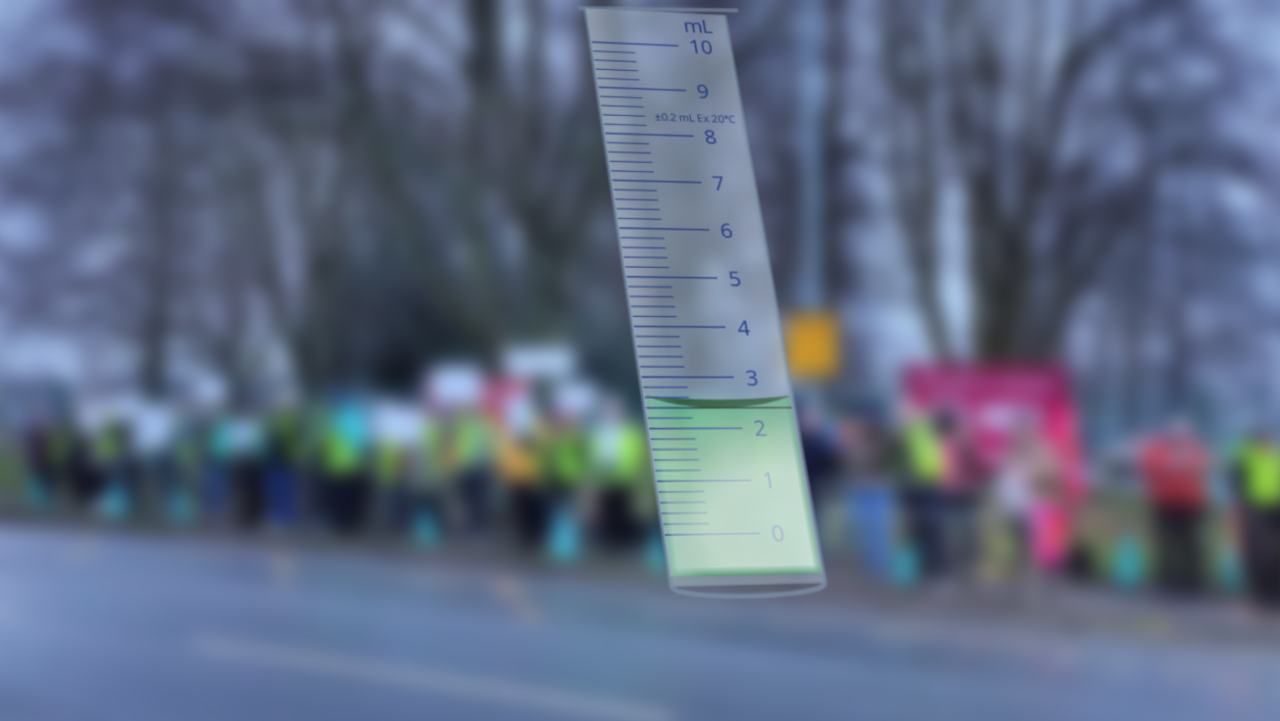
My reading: **2.4** mL
